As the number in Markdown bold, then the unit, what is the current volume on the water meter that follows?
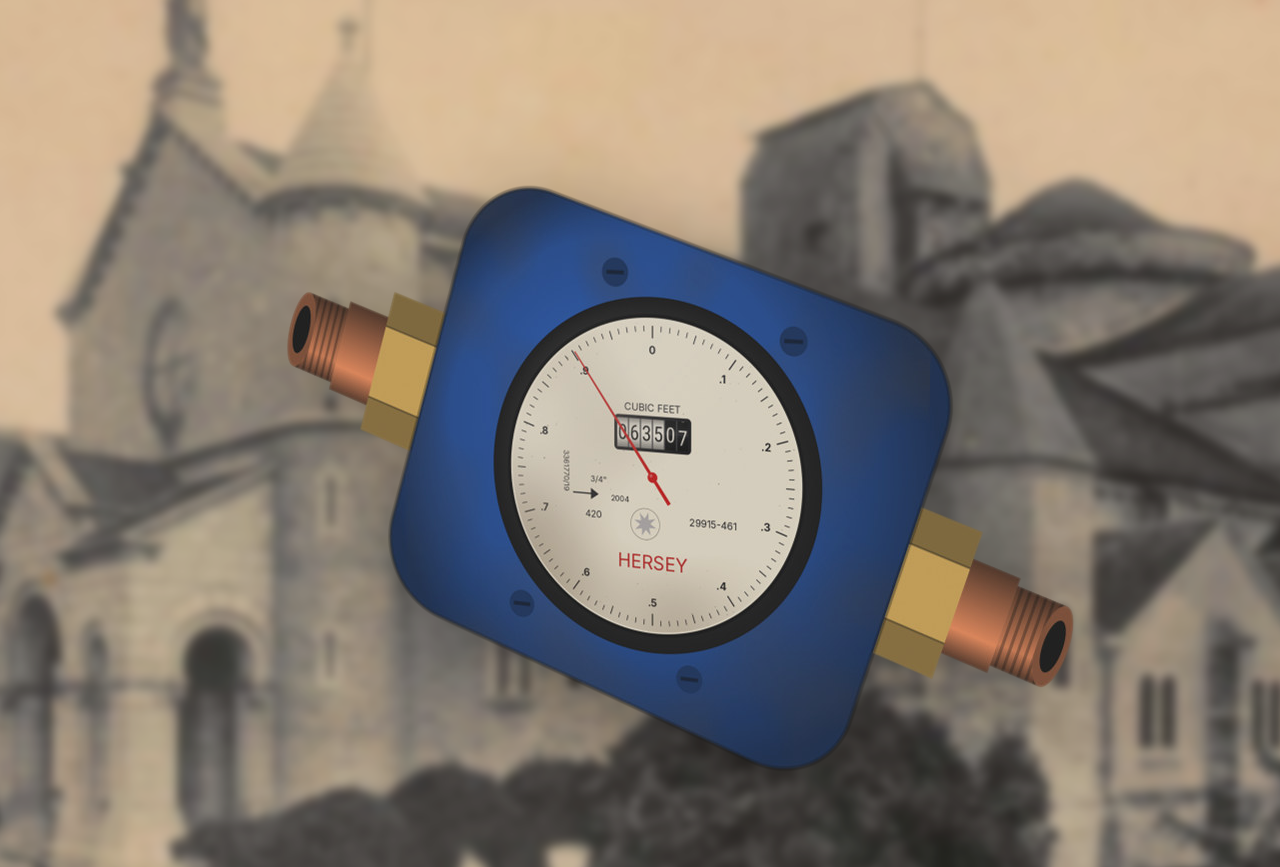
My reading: **63506.90** ft³
